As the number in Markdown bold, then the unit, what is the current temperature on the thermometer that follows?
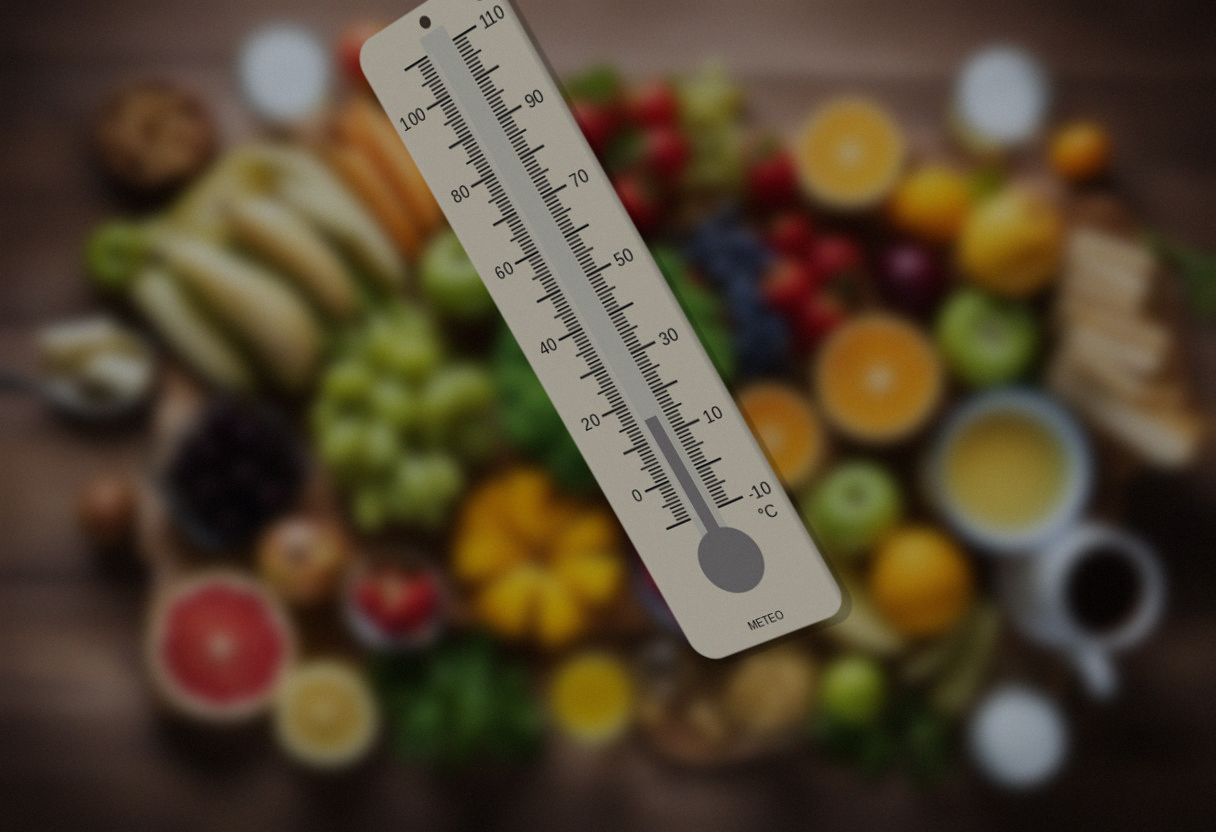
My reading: **15** °C
